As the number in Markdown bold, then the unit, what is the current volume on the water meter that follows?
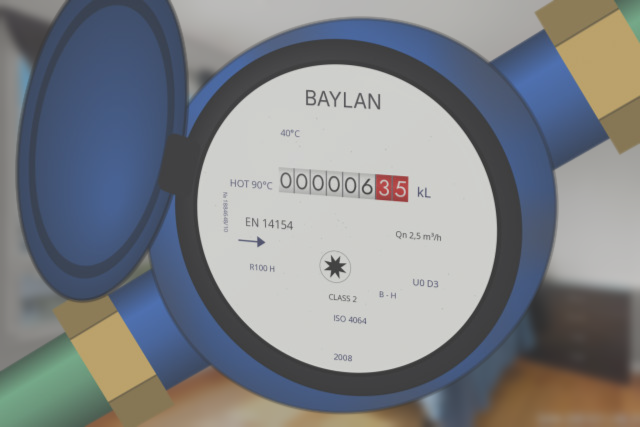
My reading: **6.35** kL
